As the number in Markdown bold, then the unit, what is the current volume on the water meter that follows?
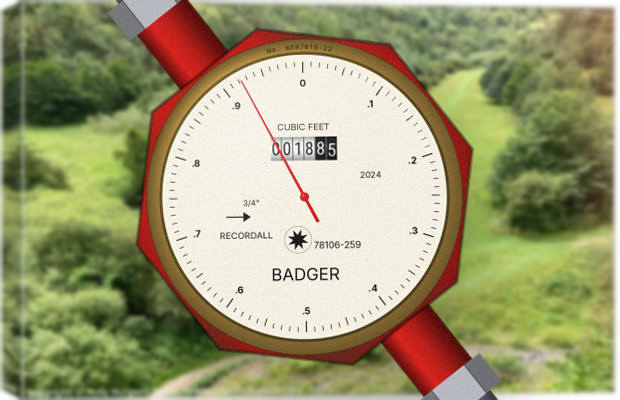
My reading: **1884.92** ft³
